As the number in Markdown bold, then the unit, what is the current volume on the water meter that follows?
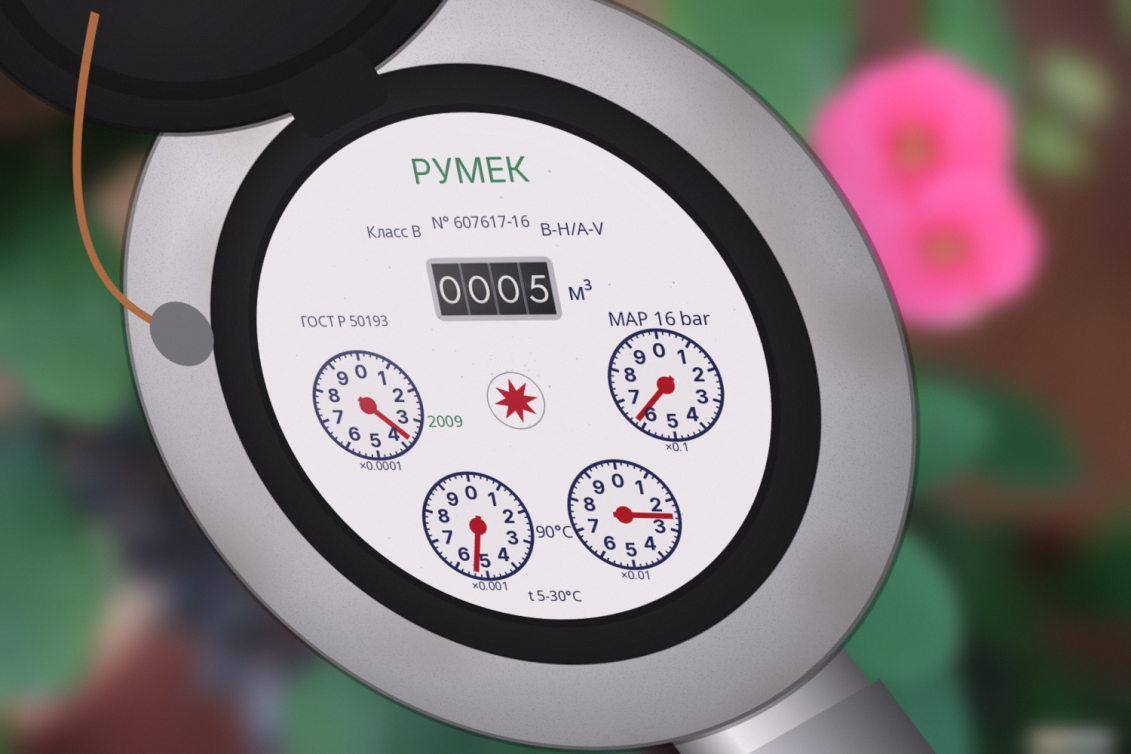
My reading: **5.6253** m³
